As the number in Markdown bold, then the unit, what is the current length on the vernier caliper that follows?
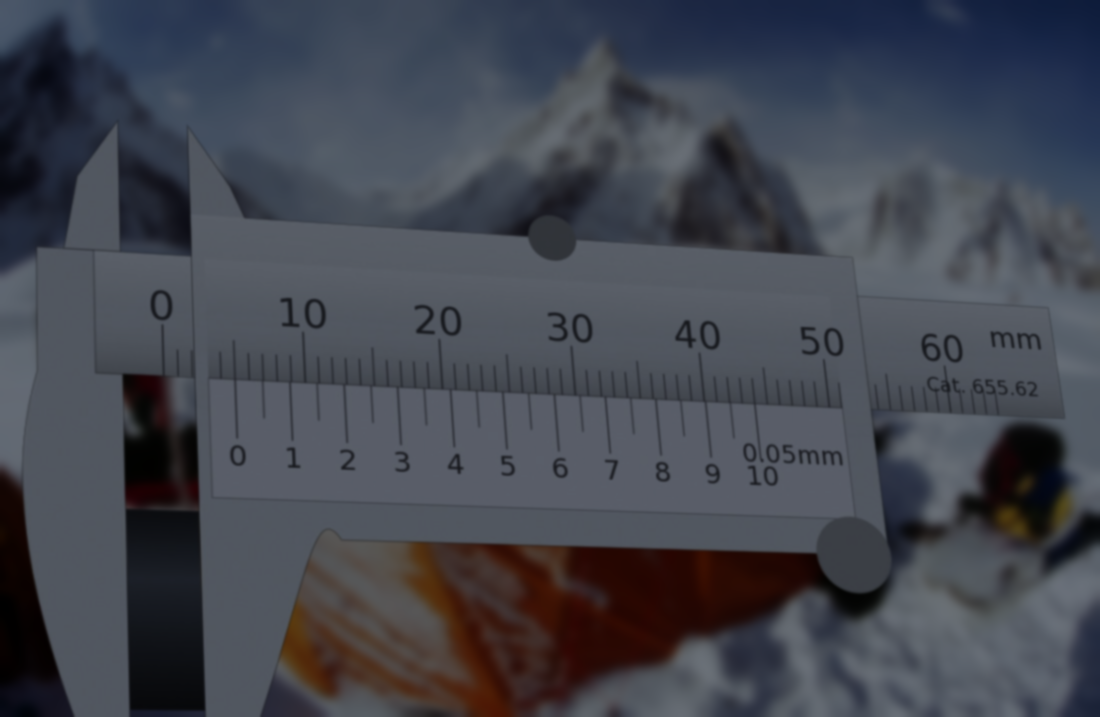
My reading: **5.0** mm
